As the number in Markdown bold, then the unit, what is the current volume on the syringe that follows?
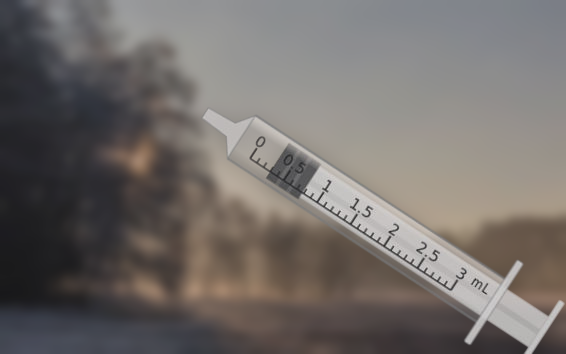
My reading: **0.3** mL
